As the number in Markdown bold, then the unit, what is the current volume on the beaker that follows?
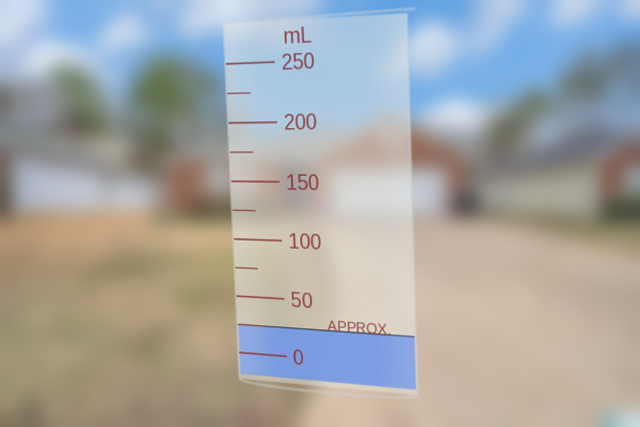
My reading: **25** mL
